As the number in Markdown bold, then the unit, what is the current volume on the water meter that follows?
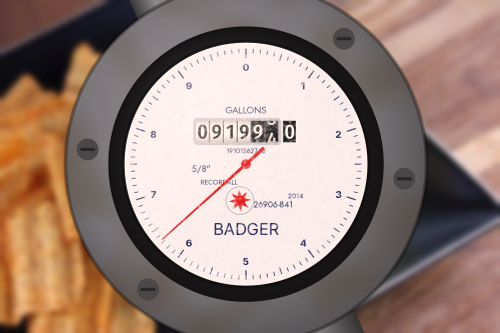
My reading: **919936.3** gal
